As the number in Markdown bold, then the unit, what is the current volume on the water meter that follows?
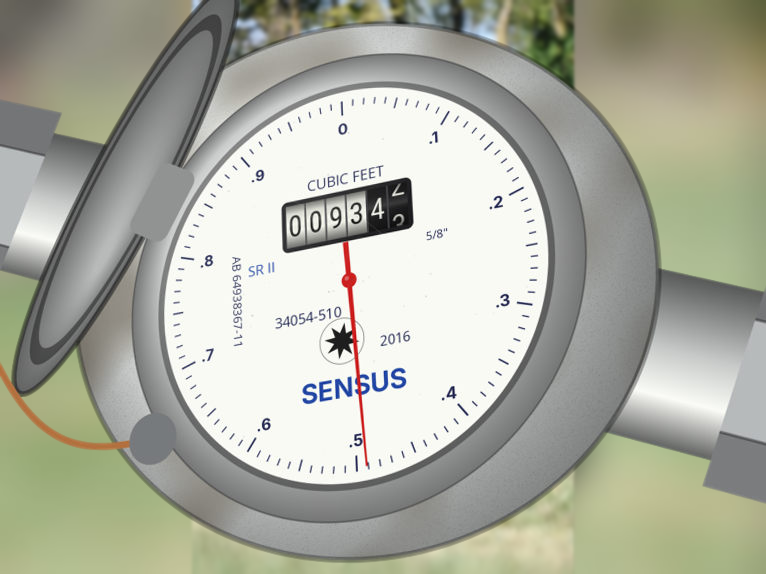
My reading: **9342.49** ft³
